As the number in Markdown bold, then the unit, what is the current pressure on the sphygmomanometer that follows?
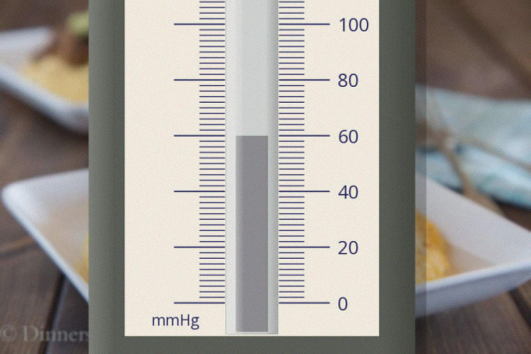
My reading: **60** mmHg
